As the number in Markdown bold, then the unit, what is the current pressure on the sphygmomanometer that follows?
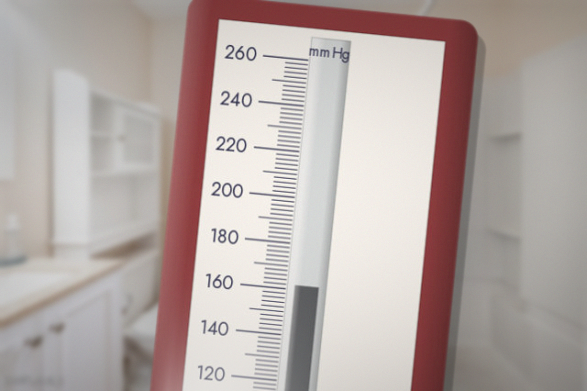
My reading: **162** mmHg
